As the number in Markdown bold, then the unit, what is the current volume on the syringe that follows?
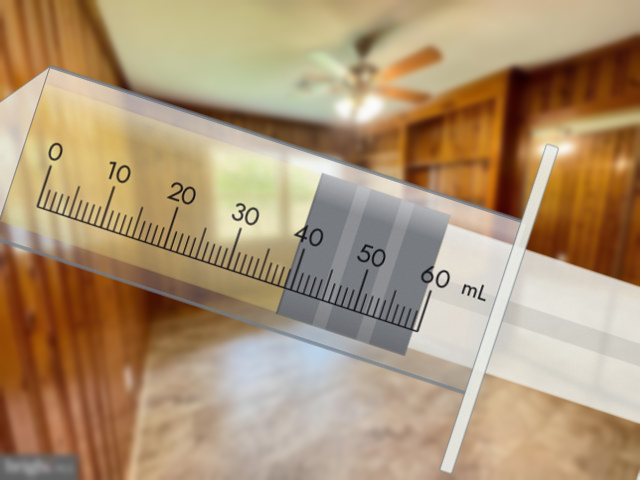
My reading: **39** mL
